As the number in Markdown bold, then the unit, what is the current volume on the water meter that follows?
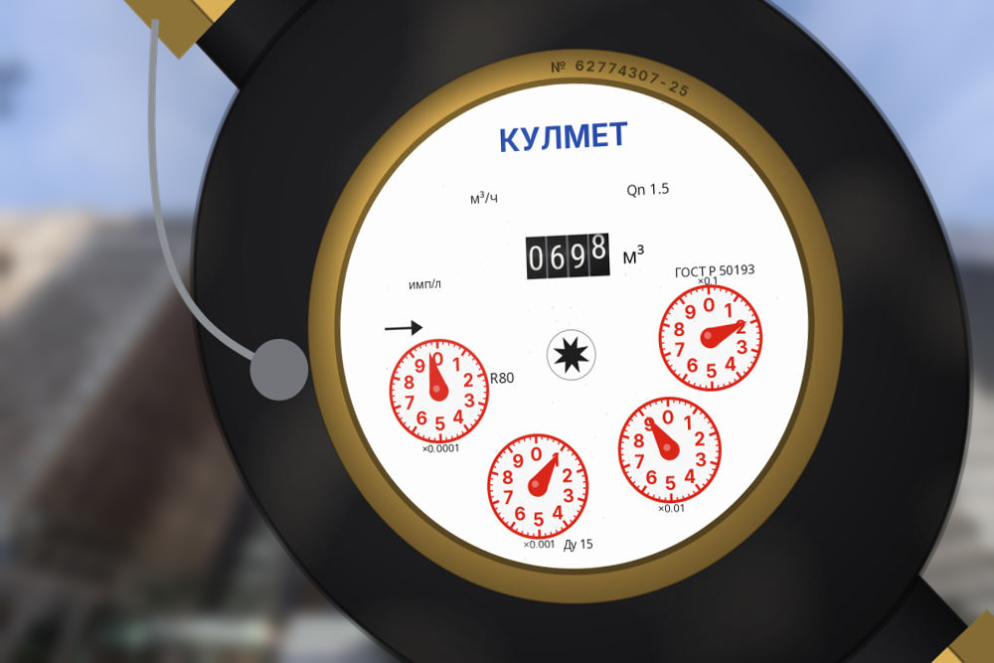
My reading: **698.1909** m³
